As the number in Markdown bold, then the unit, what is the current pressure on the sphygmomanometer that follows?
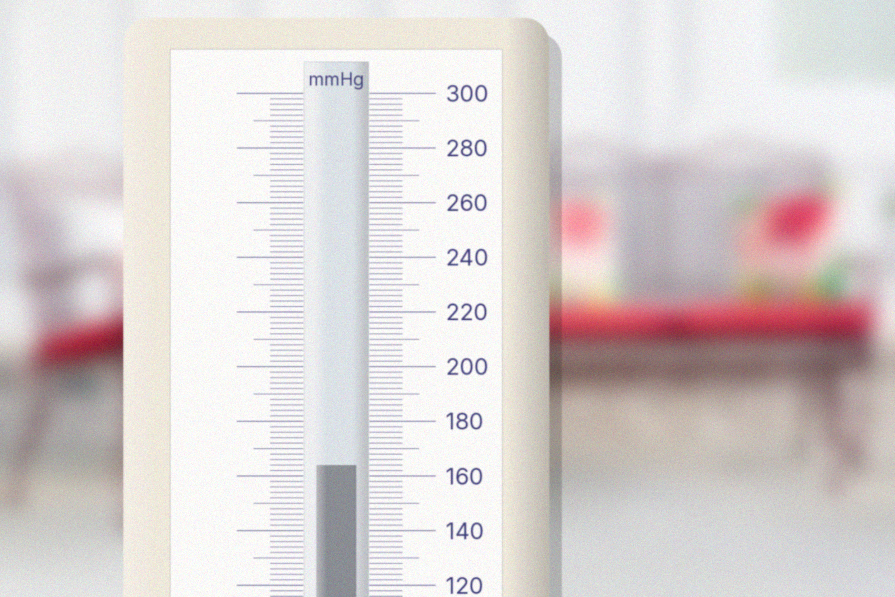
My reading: **164** mmHg
